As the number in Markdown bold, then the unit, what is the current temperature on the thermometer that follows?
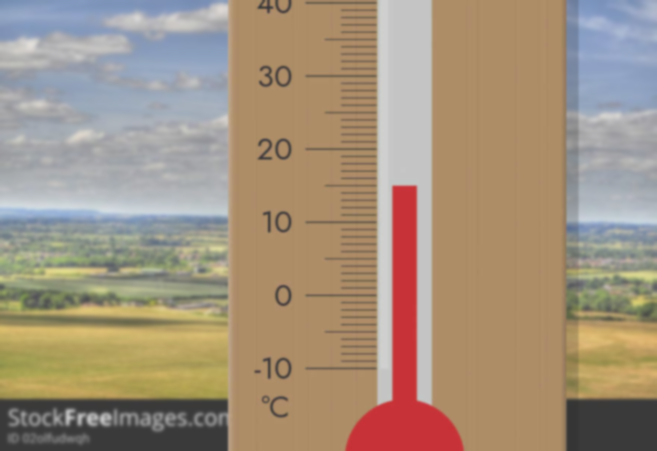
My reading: **15** °C
